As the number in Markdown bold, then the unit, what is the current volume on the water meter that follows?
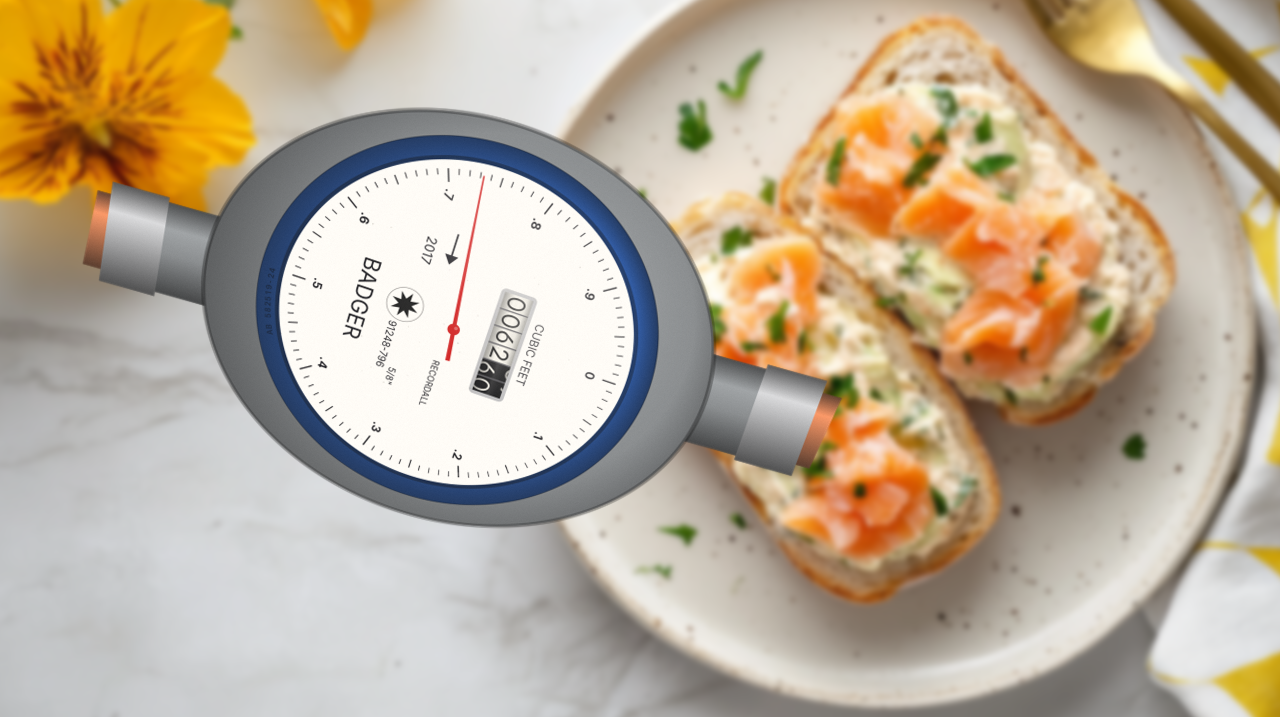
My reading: **6259.73** ft³
